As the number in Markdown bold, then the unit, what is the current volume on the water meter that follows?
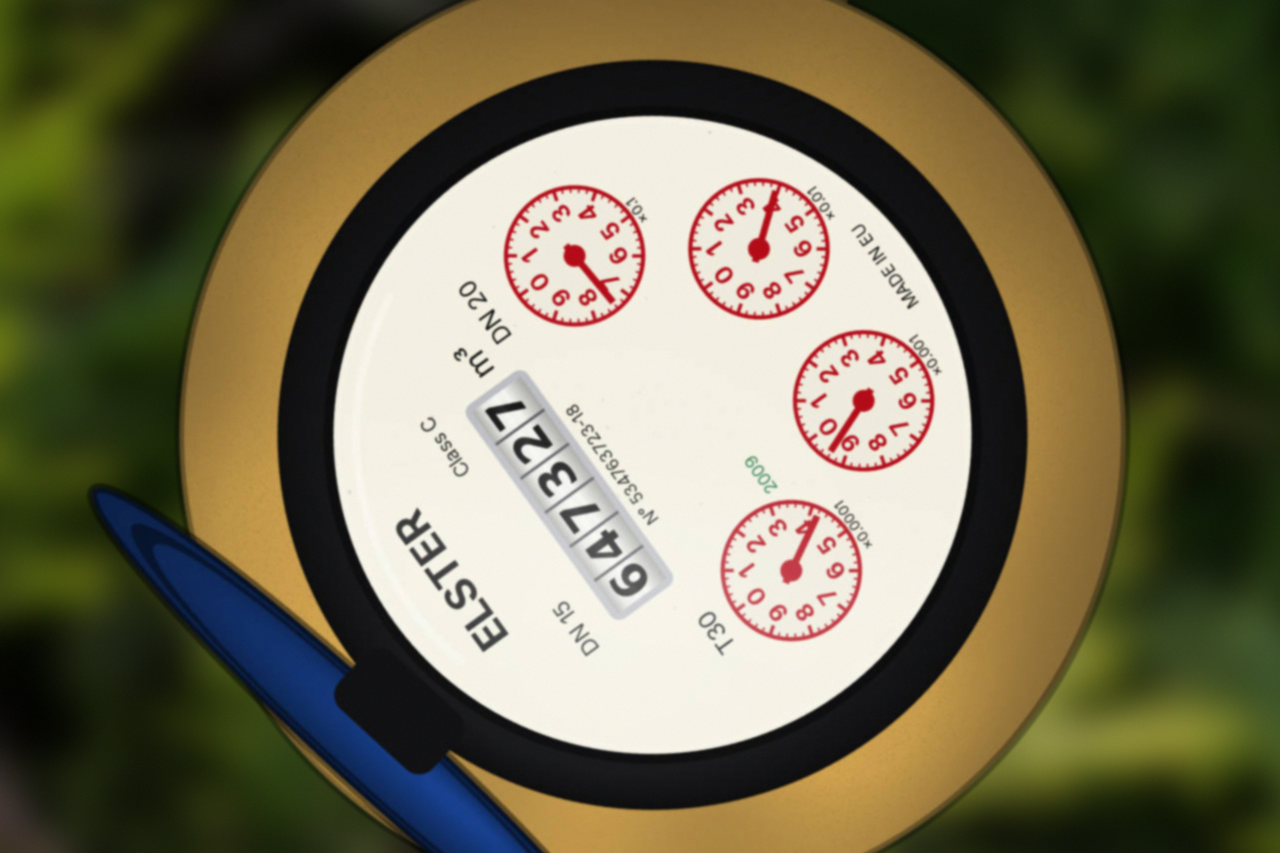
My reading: **647327.7394** m³
